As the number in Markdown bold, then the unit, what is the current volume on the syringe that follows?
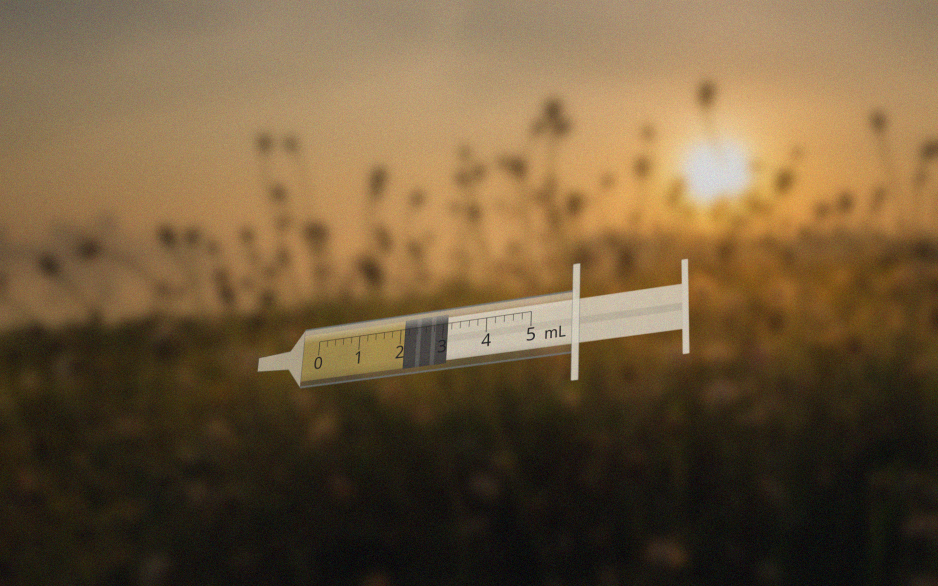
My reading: **2.1** mL
